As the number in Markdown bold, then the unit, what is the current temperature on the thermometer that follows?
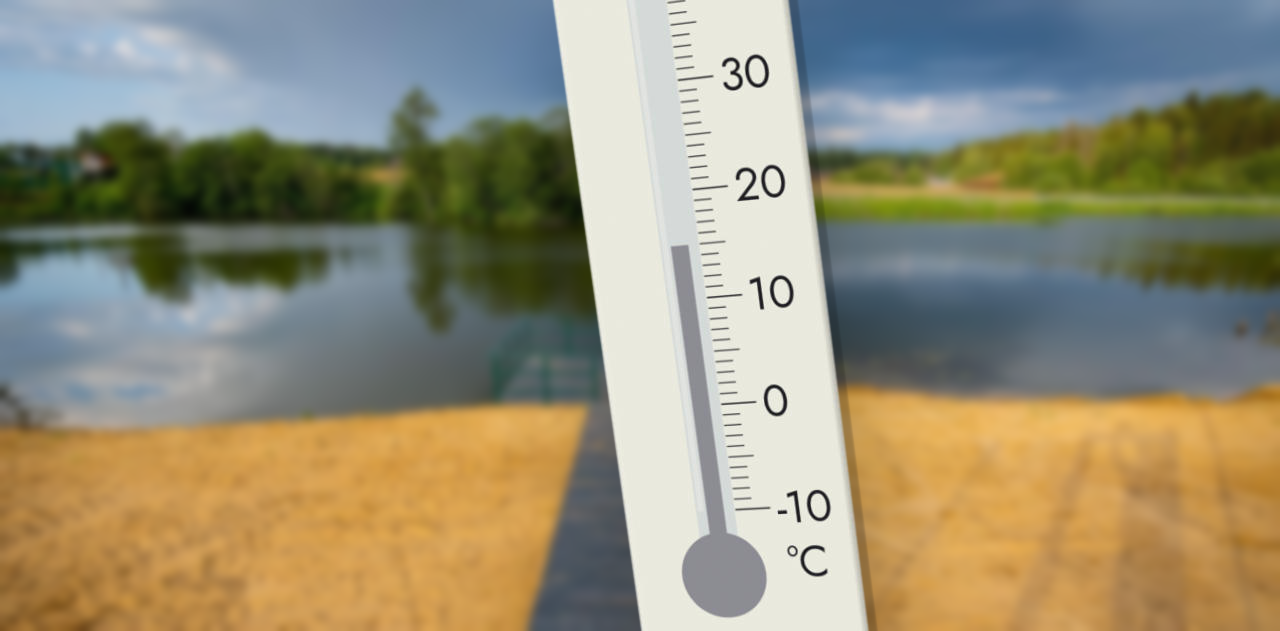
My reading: **15** °C
